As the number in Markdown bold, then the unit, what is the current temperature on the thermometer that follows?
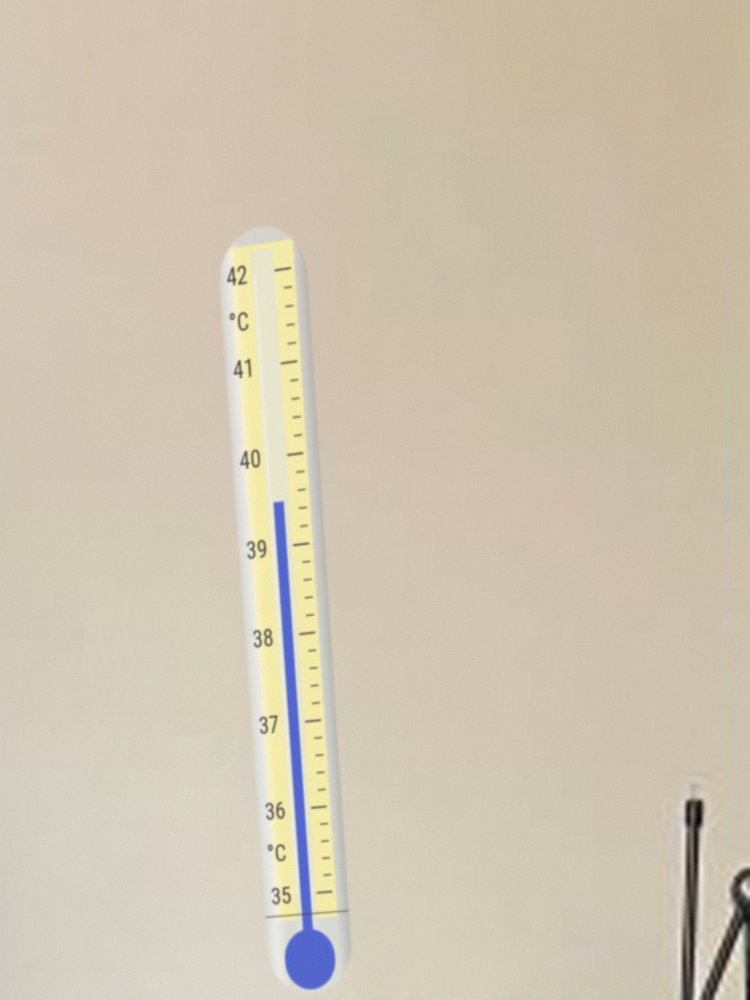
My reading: **39.5** °C
